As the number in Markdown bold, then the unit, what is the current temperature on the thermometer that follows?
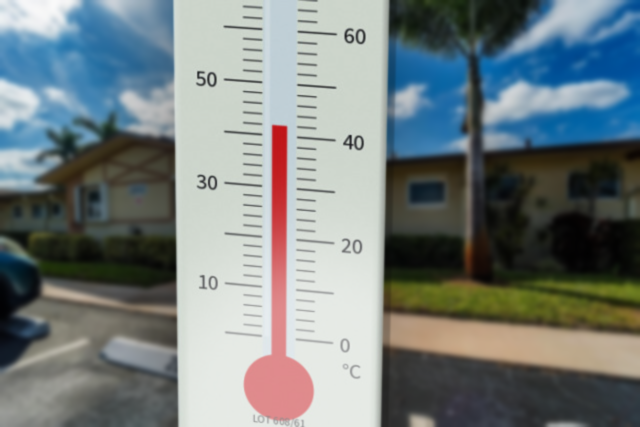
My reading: **42** °C
